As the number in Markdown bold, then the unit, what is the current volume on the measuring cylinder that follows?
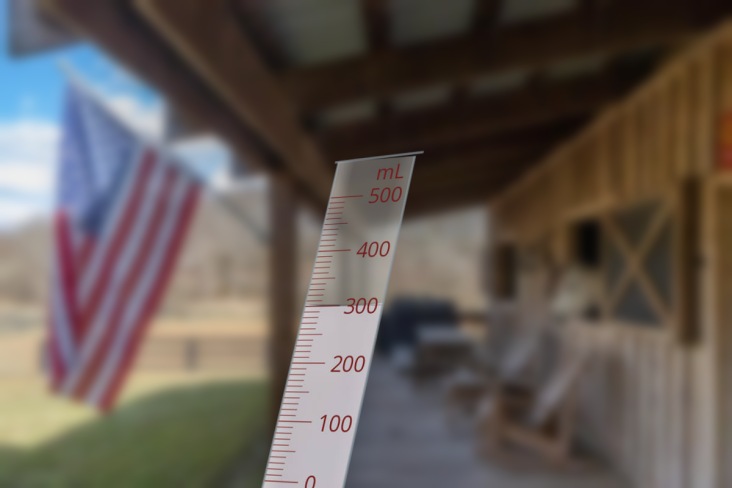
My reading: **300** mL
